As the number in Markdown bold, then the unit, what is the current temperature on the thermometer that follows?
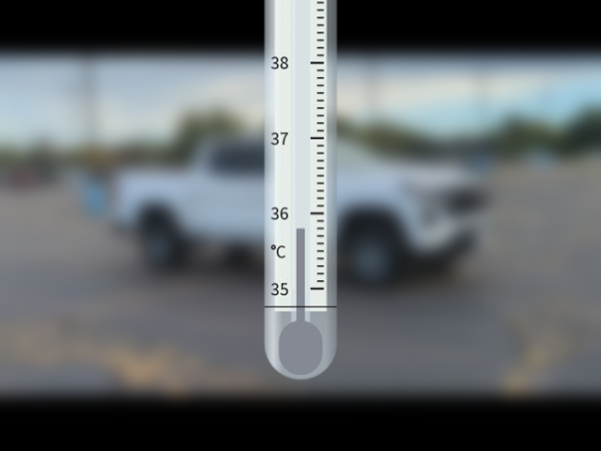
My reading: **35.8** °C
